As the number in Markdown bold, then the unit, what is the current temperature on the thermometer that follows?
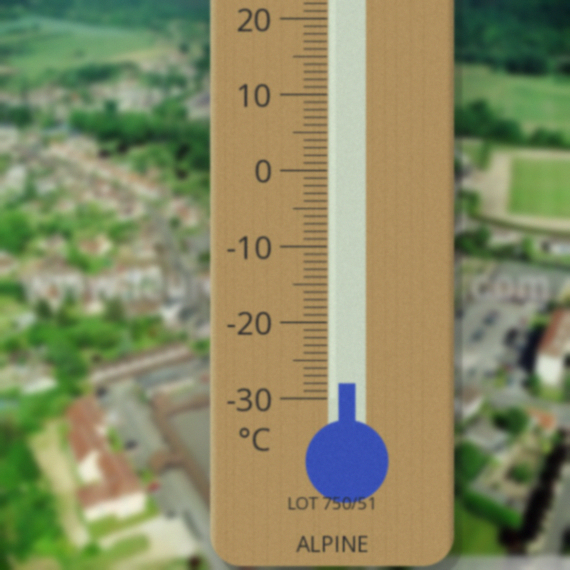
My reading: **-28** °C
